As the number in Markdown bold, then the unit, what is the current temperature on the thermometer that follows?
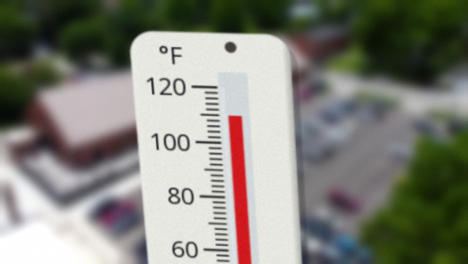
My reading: **110** °F
